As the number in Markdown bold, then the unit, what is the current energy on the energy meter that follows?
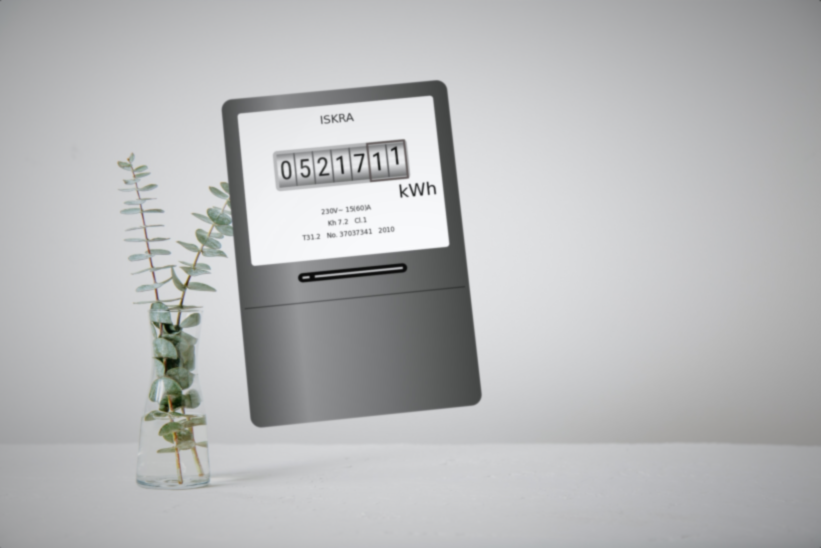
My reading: **5217.11** kWh
